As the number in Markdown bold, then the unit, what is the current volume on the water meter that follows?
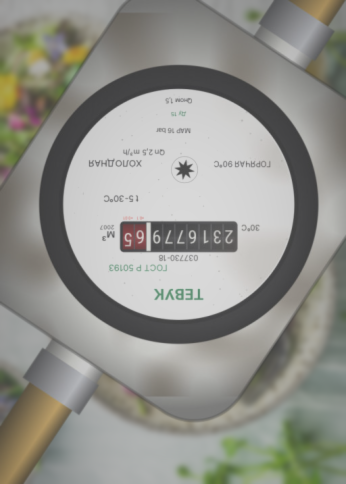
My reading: **2316779.65** m³
